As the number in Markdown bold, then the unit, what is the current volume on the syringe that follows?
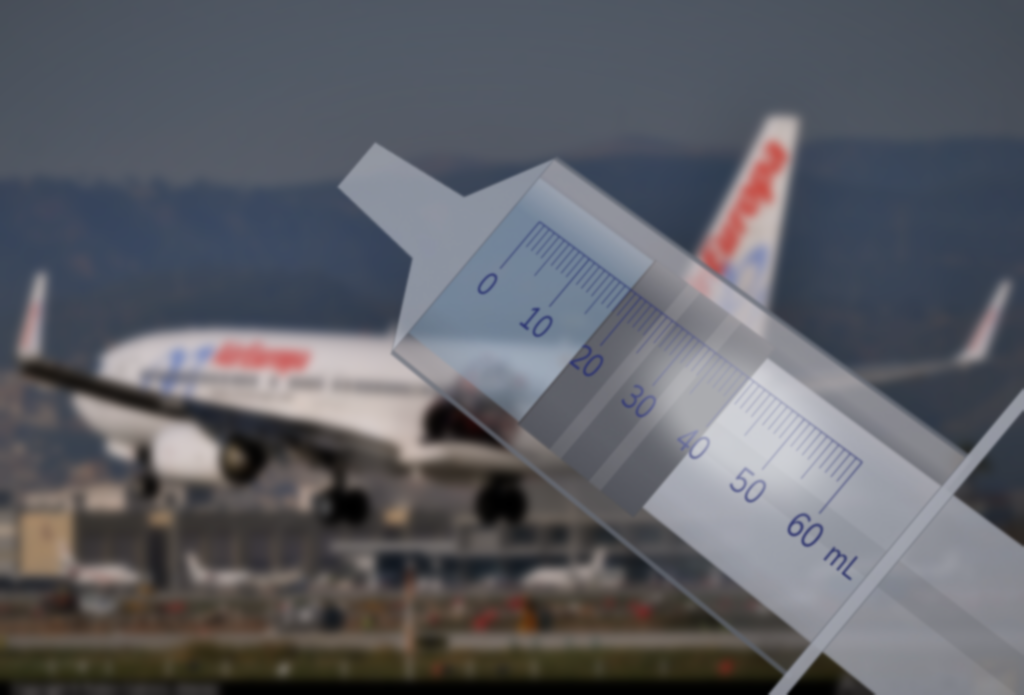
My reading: **18** mL
